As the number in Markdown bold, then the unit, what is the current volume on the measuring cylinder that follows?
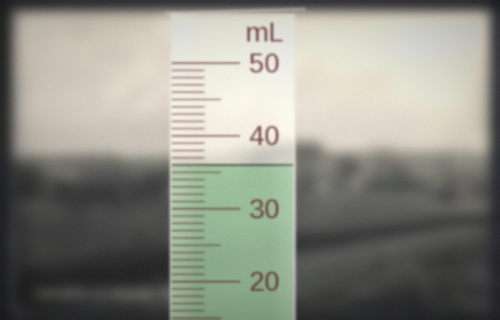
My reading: **36** mL
